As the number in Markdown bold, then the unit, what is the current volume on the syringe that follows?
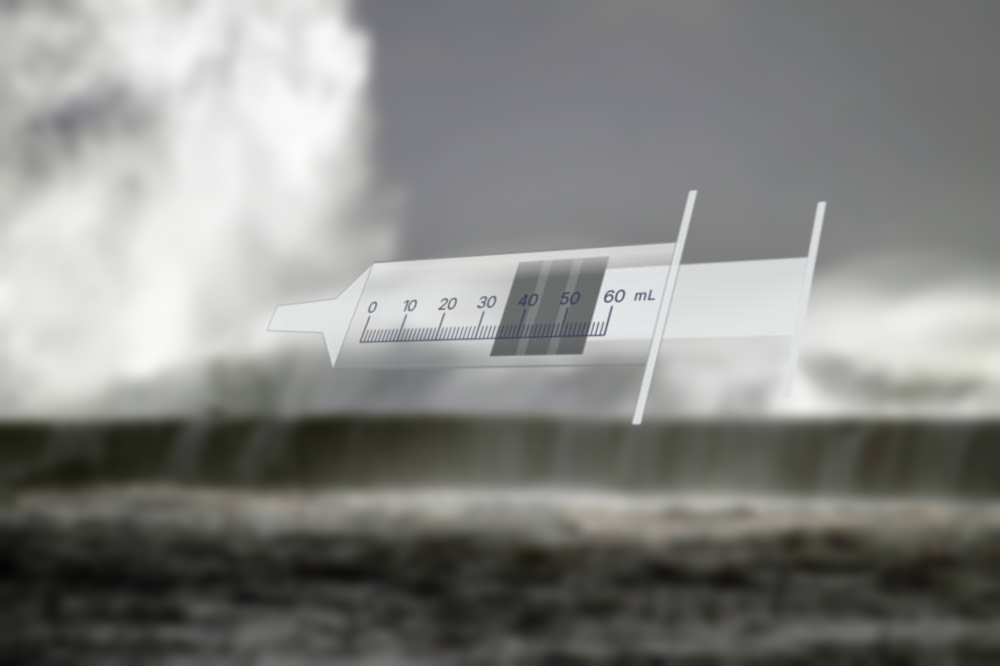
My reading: **35** mL
